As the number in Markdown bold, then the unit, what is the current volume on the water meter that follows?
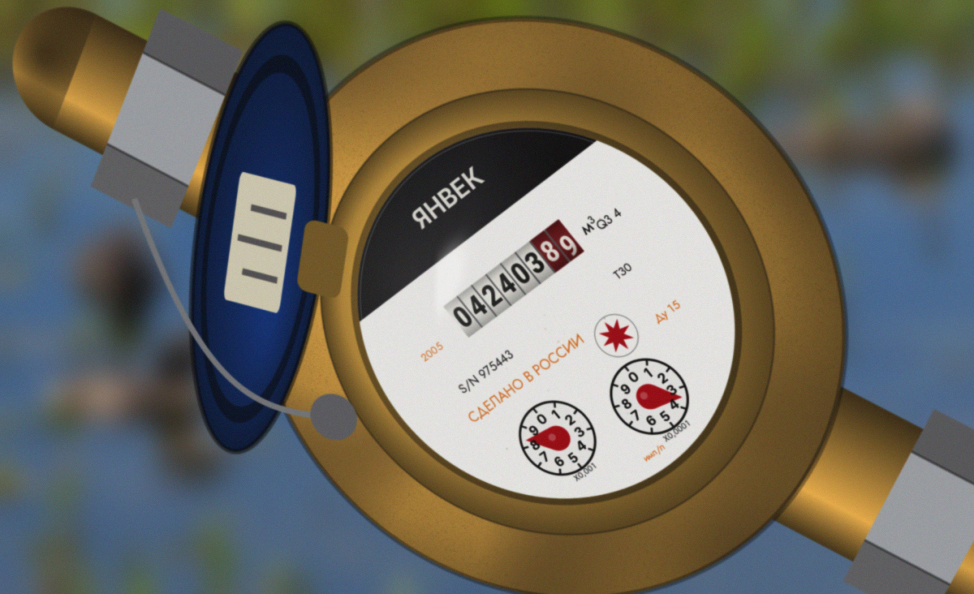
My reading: **42403.8883** m³
